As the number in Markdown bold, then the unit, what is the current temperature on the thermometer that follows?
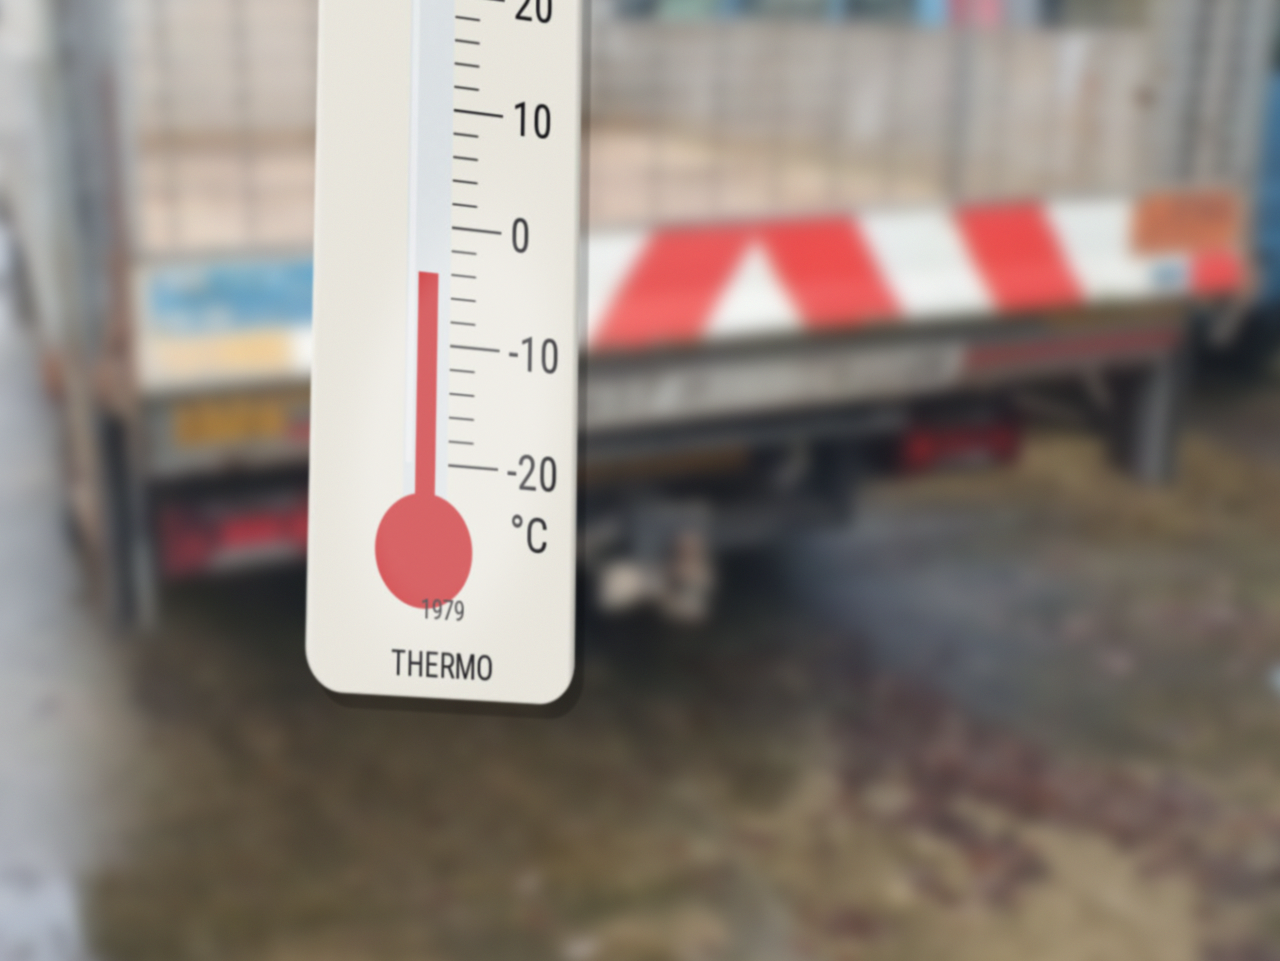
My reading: **-4** °C
